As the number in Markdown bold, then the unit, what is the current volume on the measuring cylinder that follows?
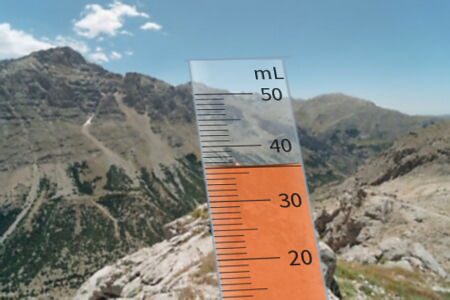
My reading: **36** mL
